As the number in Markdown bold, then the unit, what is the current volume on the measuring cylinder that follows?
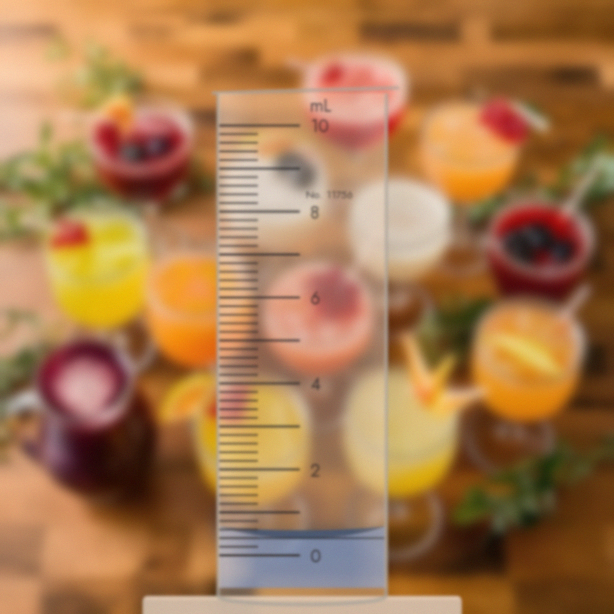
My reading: **0.4** mL
